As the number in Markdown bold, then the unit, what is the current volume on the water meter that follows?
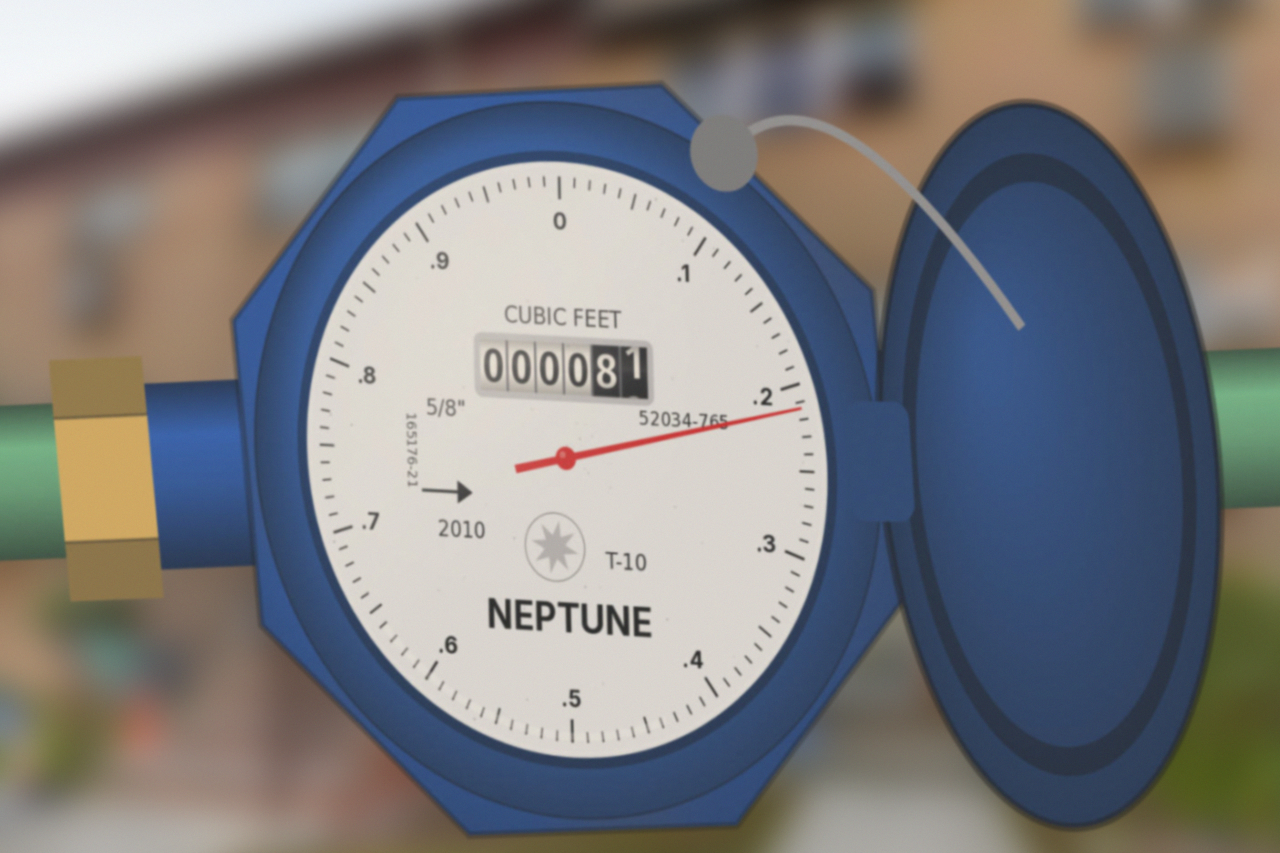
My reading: **81.21** ft³
